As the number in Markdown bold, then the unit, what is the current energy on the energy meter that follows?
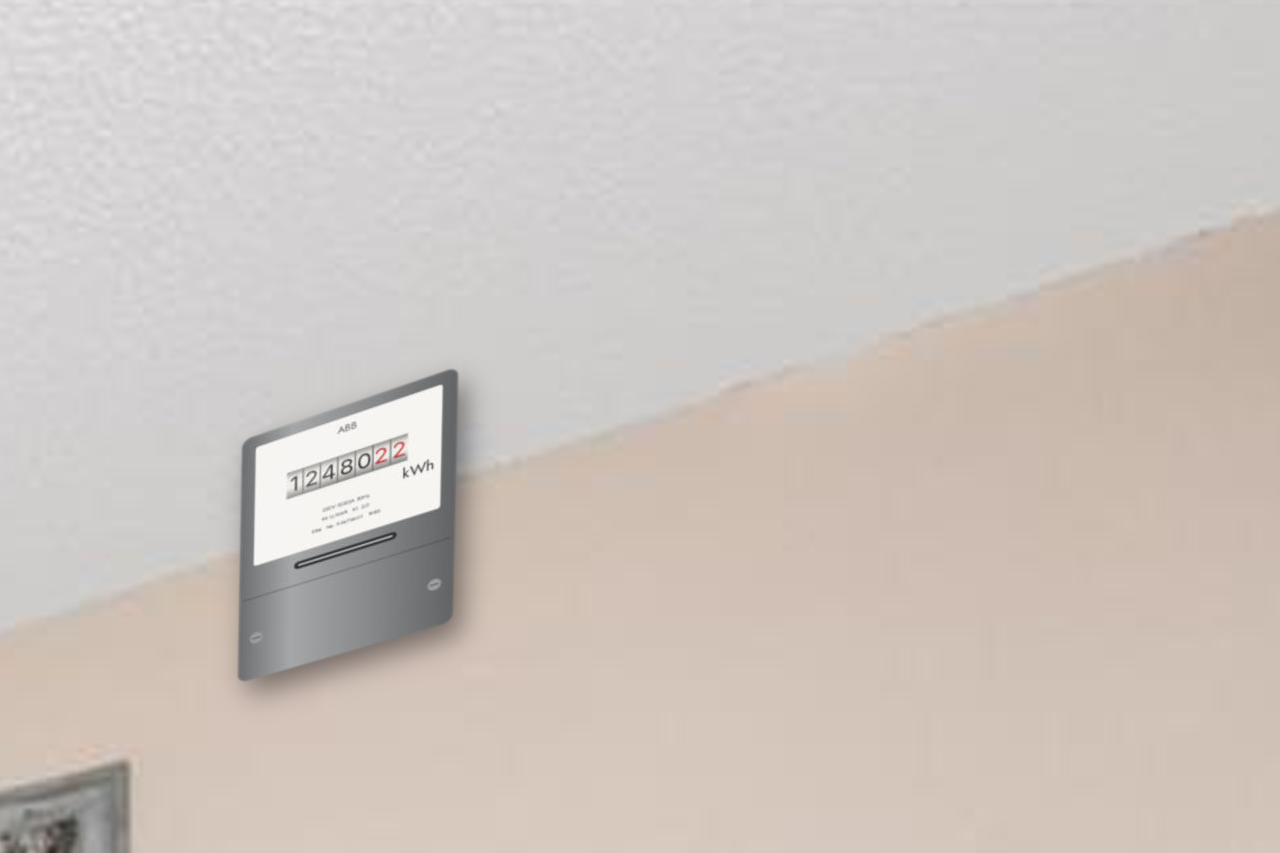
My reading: **12480.22** kWh
